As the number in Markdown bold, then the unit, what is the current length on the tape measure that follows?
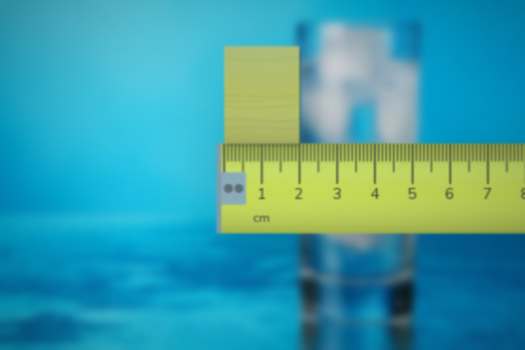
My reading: **2** cm
